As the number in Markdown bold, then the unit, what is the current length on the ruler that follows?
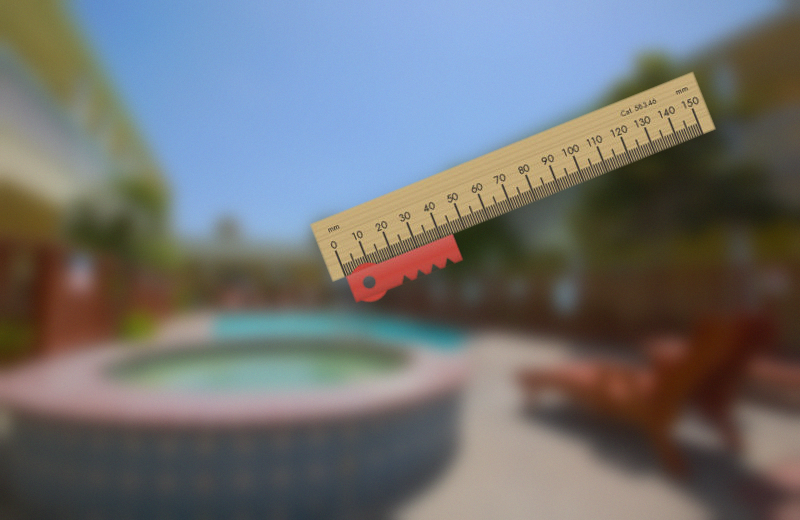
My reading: **45** mm
